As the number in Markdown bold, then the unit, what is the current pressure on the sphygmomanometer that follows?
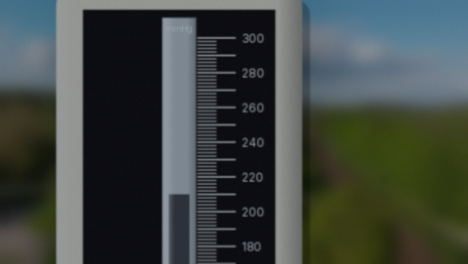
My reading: **210** mmHg
